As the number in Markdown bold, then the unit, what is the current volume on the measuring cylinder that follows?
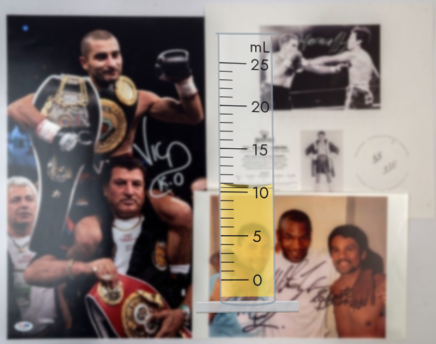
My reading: **10.5** mL
